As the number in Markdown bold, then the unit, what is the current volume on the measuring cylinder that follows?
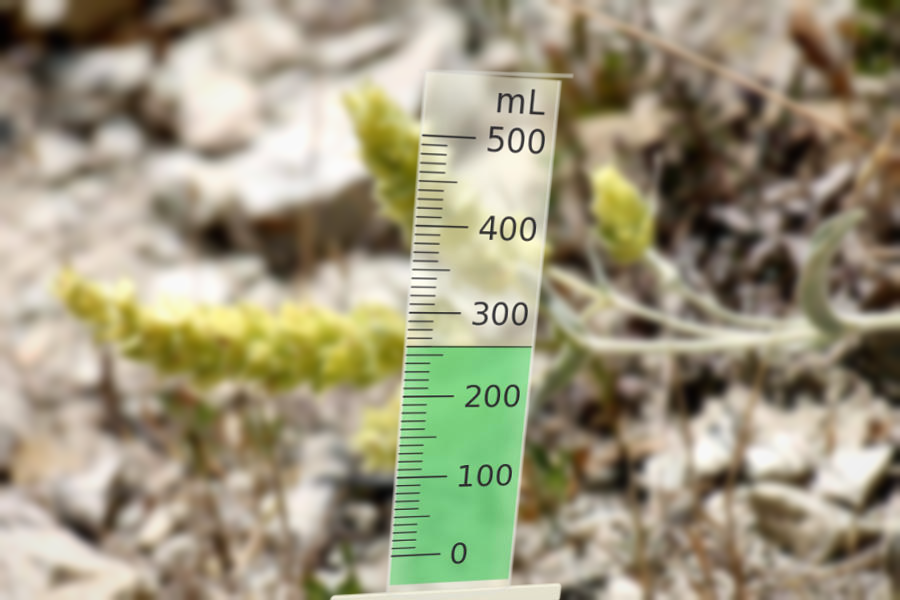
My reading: **260** mL
